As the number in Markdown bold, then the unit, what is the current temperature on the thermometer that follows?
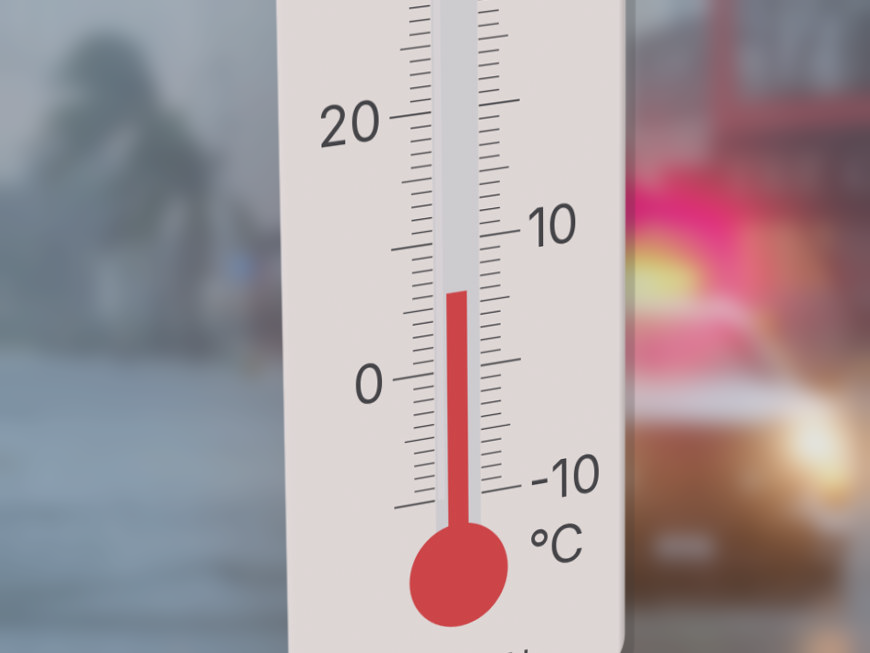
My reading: **6** °C
